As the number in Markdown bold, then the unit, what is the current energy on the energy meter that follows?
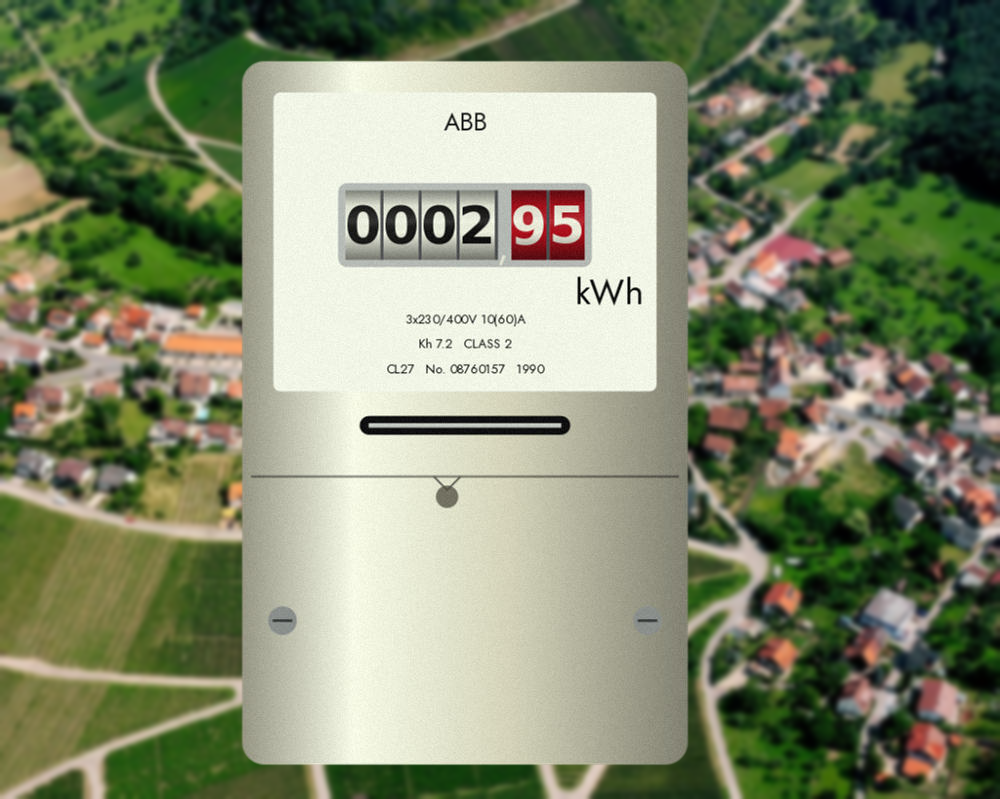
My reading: **2.95** kWh
